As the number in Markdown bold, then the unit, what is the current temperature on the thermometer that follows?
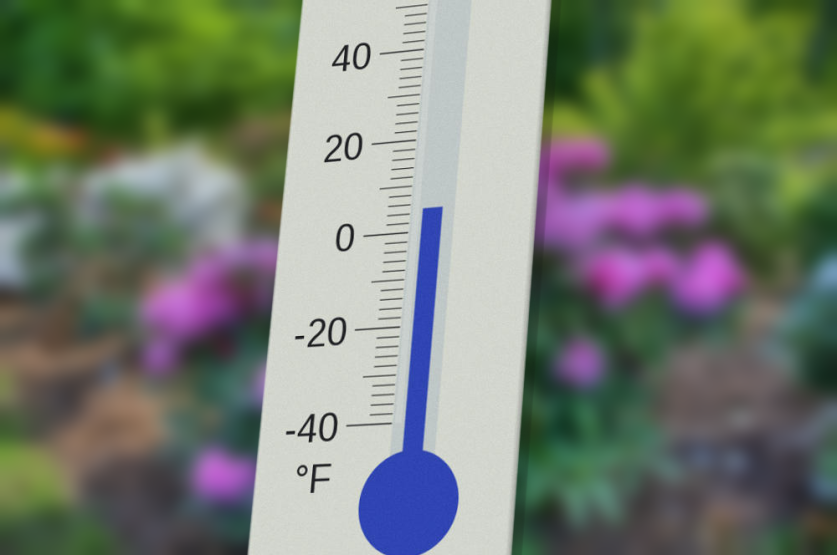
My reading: **5** °F
